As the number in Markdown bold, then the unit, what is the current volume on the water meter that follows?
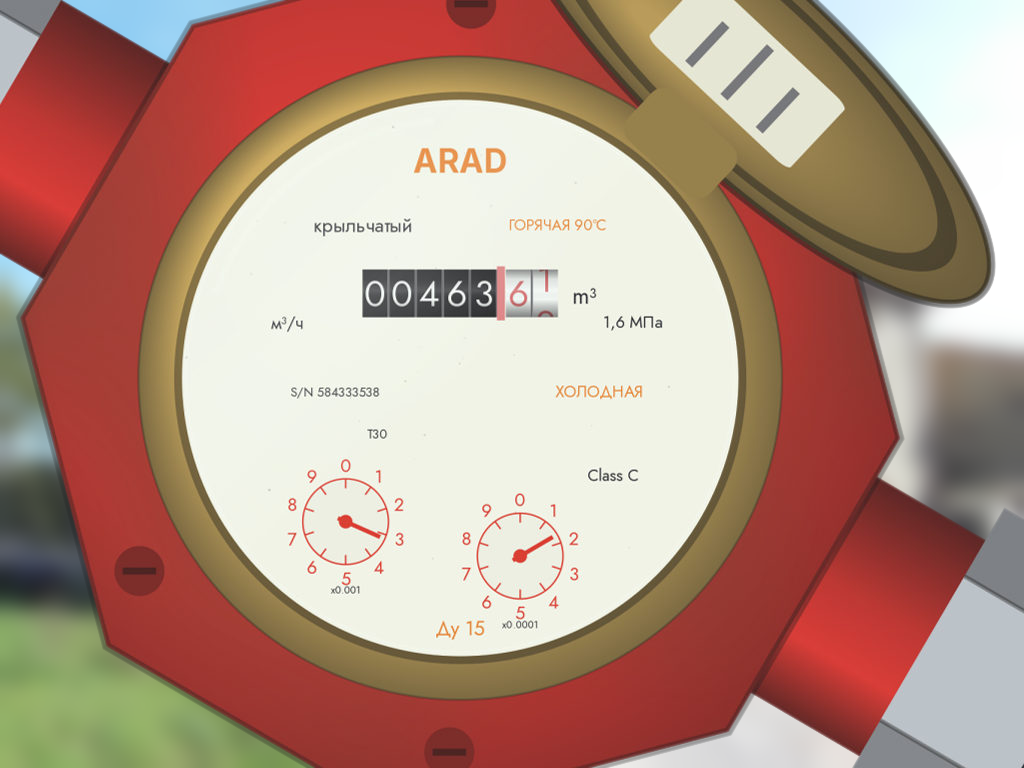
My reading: **463.6131** m³
